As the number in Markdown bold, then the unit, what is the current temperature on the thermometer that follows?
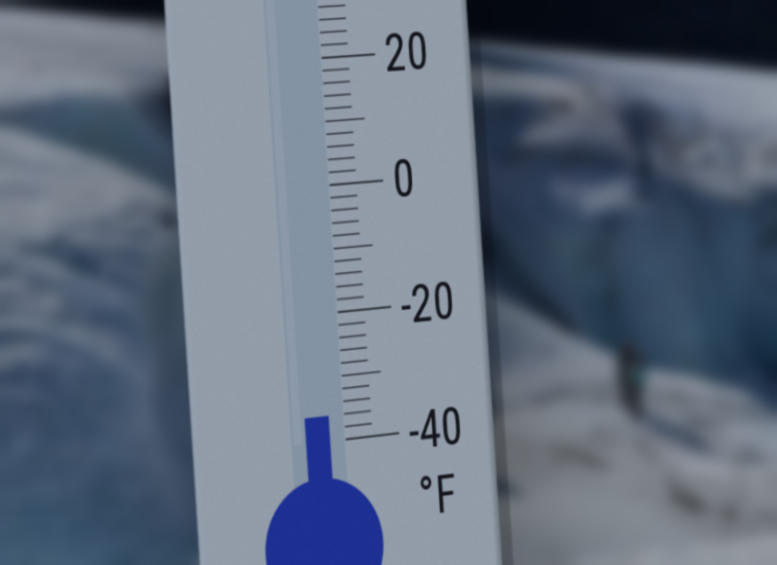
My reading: **-36** °F
